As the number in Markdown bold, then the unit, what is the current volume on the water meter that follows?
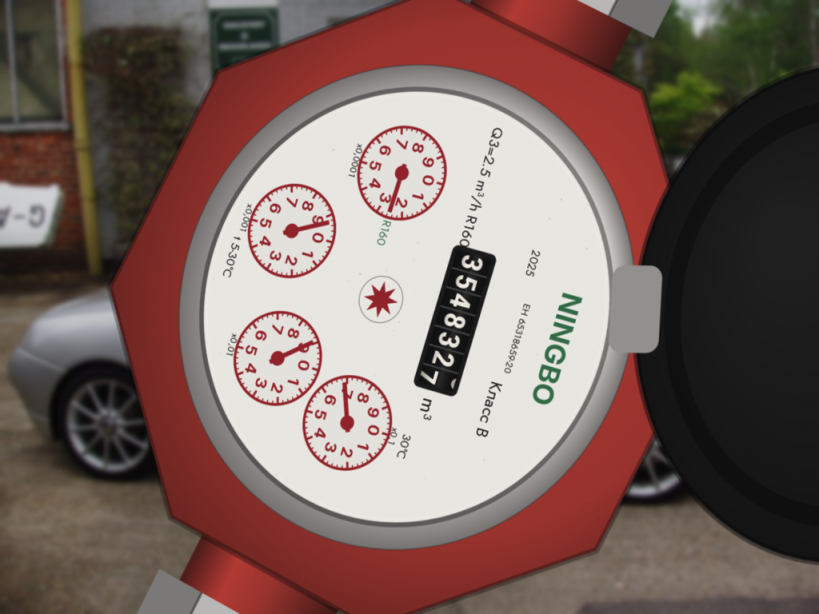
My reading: **3548326.6892** m³
